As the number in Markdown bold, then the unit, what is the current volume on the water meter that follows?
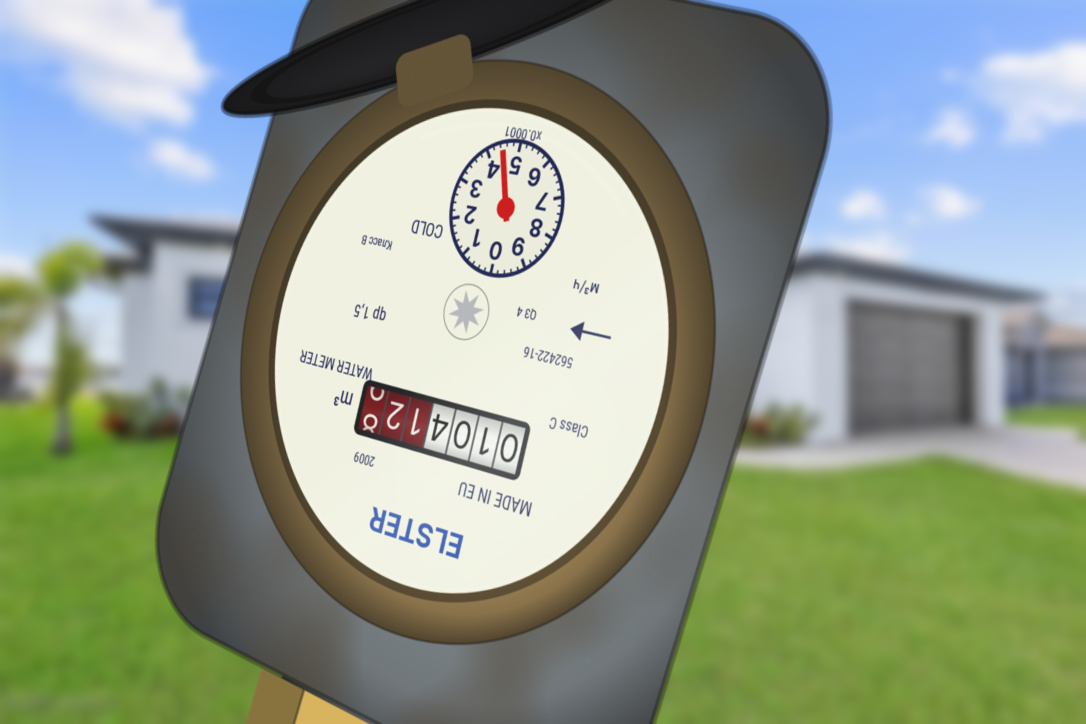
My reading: **104.1284** m³
